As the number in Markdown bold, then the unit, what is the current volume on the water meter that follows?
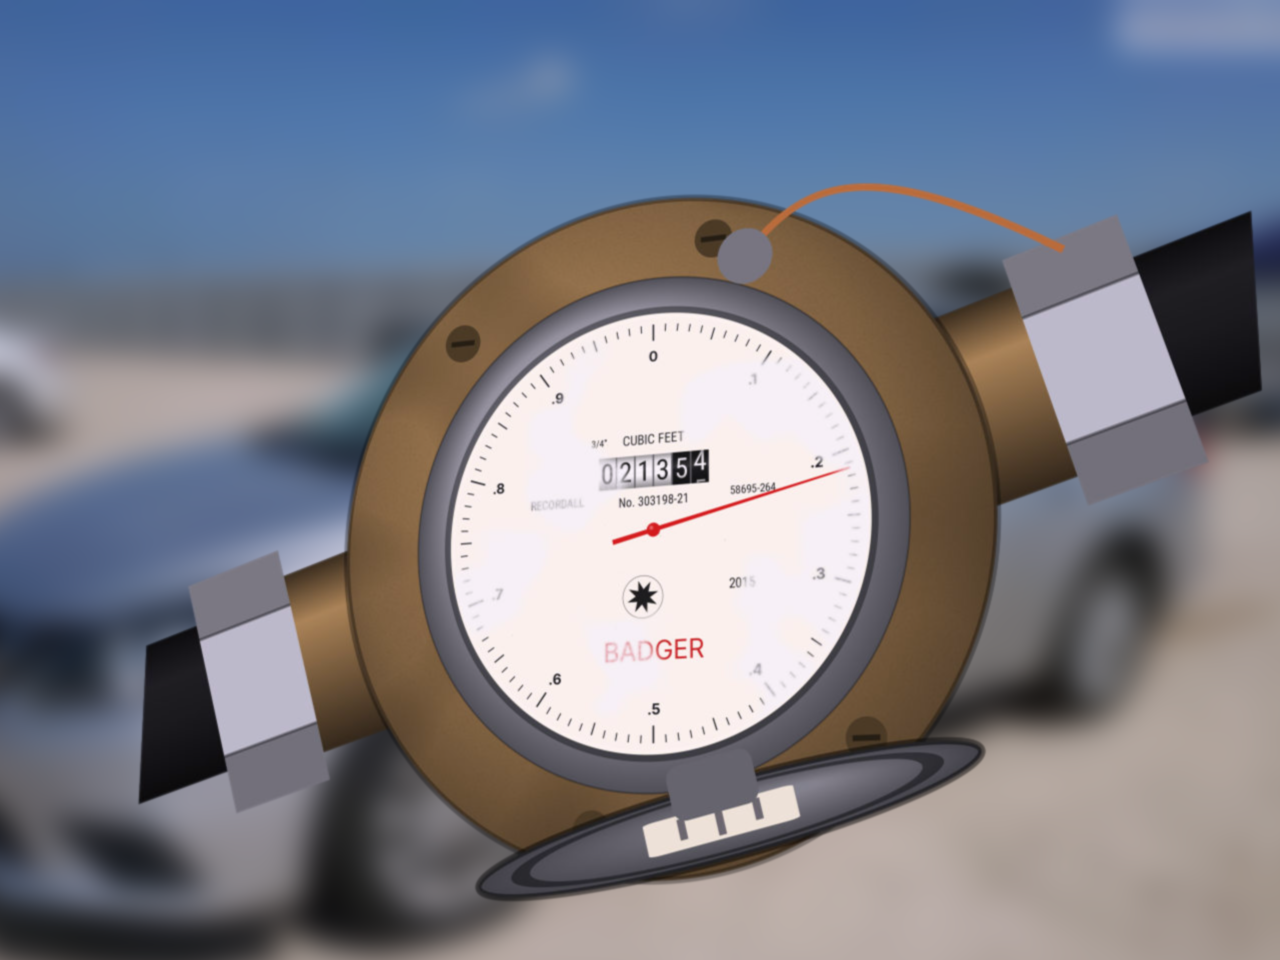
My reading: **21354.21** ft³
